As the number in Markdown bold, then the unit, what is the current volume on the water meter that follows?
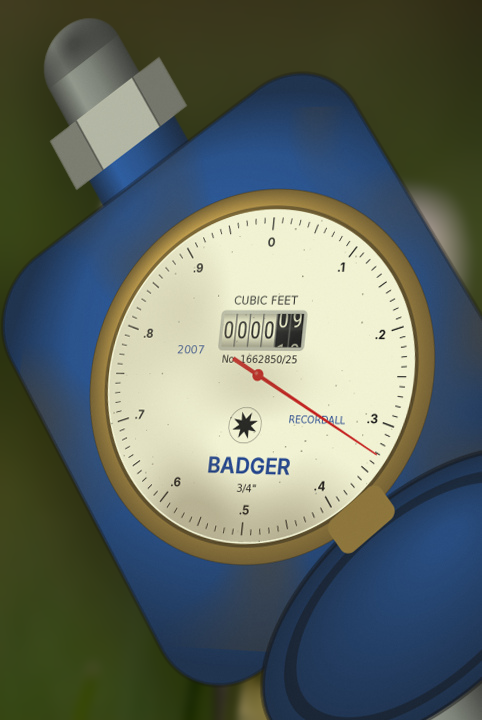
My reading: **9.33** ft³
